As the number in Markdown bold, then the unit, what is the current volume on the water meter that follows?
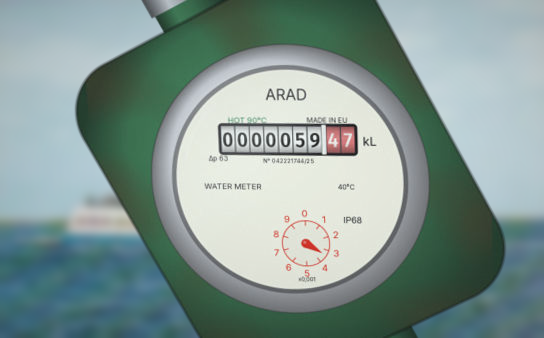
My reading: **59.473** kL
